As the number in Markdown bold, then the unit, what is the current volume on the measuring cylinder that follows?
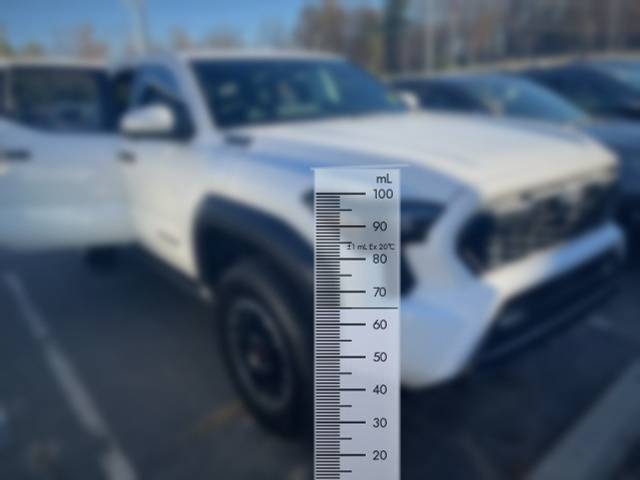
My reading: **65** mL
